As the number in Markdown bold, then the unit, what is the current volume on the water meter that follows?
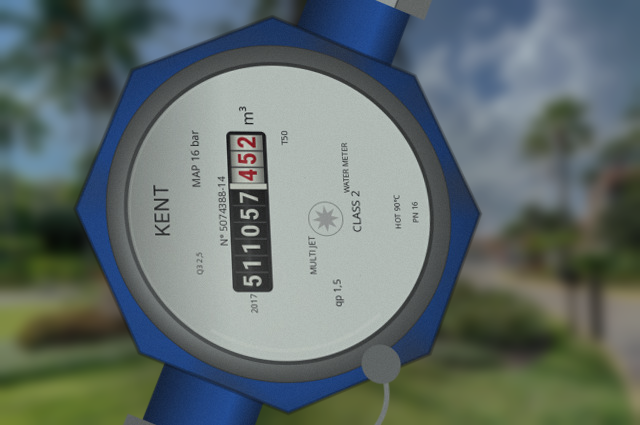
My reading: **511057.452** m³
